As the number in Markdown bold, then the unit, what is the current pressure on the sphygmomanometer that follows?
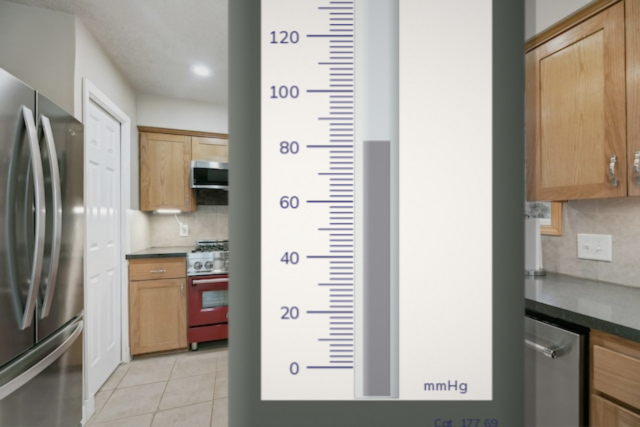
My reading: **82** mmHg
